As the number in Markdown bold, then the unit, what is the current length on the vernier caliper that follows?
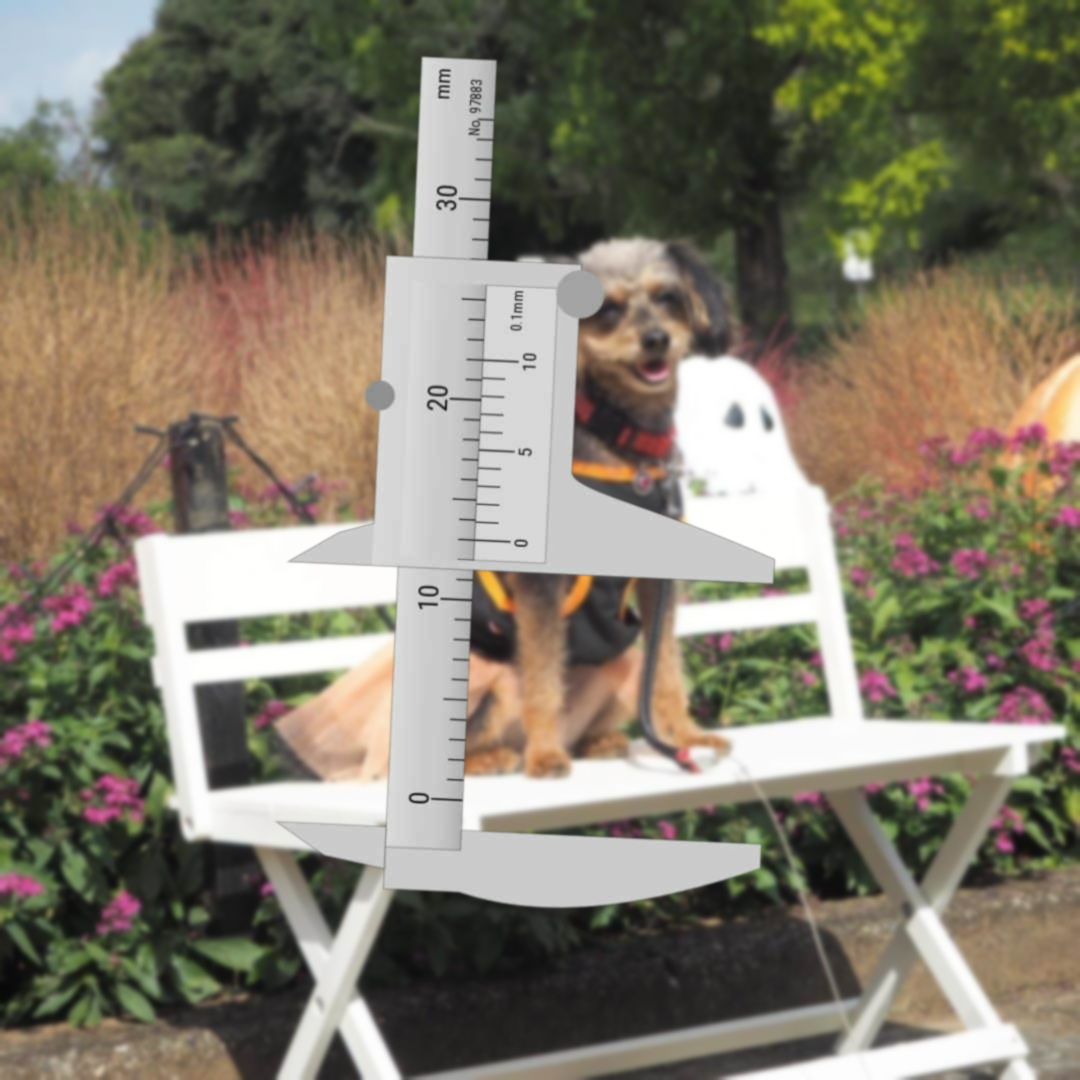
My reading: **13.0** mm
